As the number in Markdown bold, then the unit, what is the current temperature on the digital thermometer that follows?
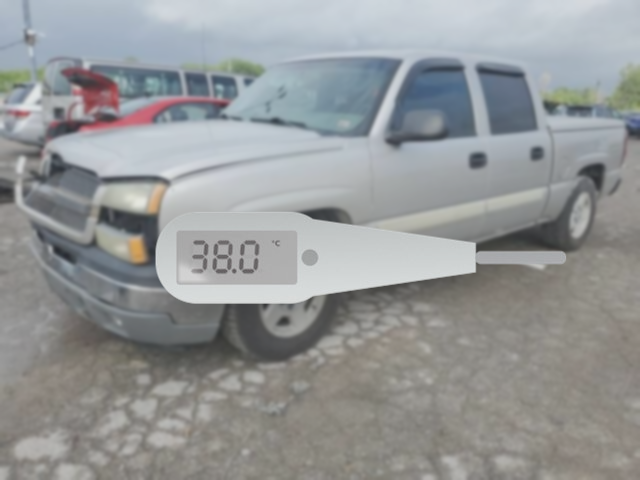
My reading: **38.0** °C
